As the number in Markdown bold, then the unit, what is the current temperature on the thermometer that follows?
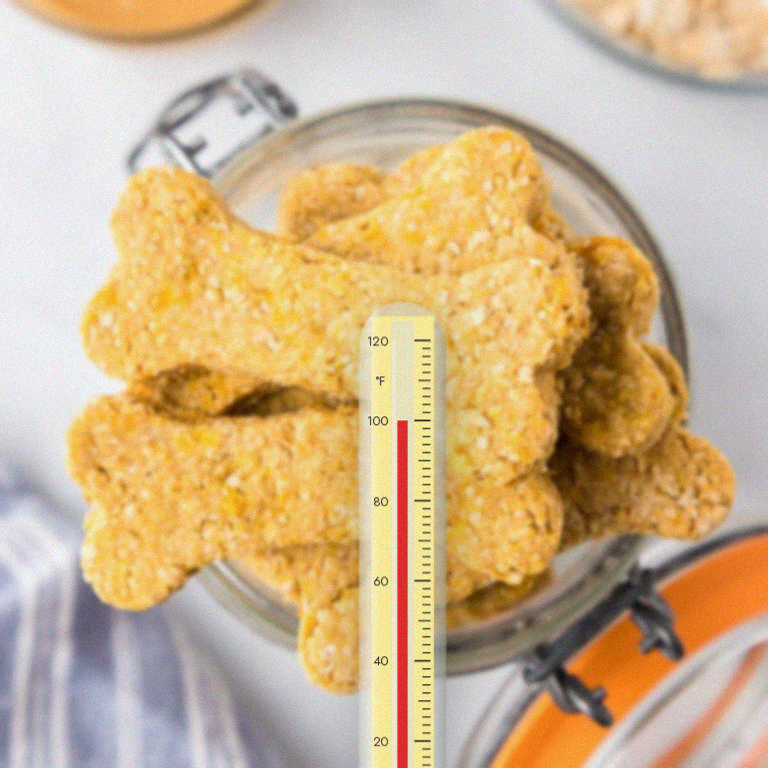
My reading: **100** °F
